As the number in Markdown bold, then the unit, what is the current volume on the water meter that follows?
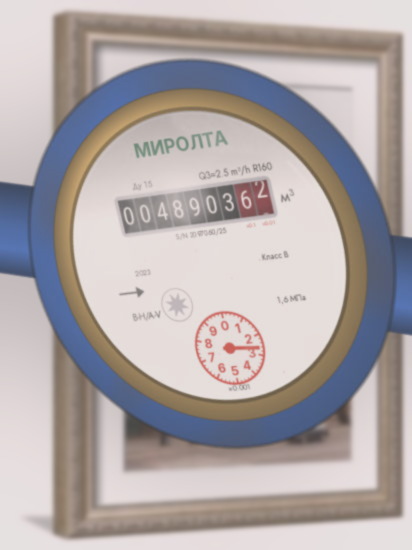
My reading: **48903.622** m³
